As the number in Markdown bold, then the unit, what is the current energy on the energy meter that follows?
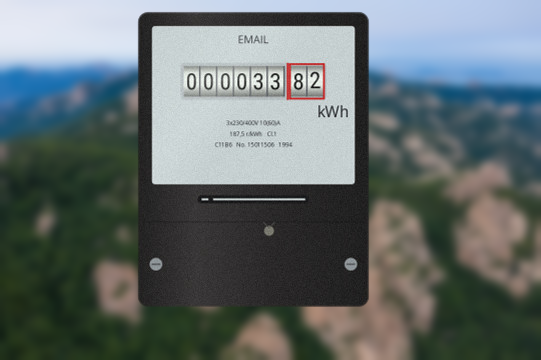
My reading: **33.82** kWh
